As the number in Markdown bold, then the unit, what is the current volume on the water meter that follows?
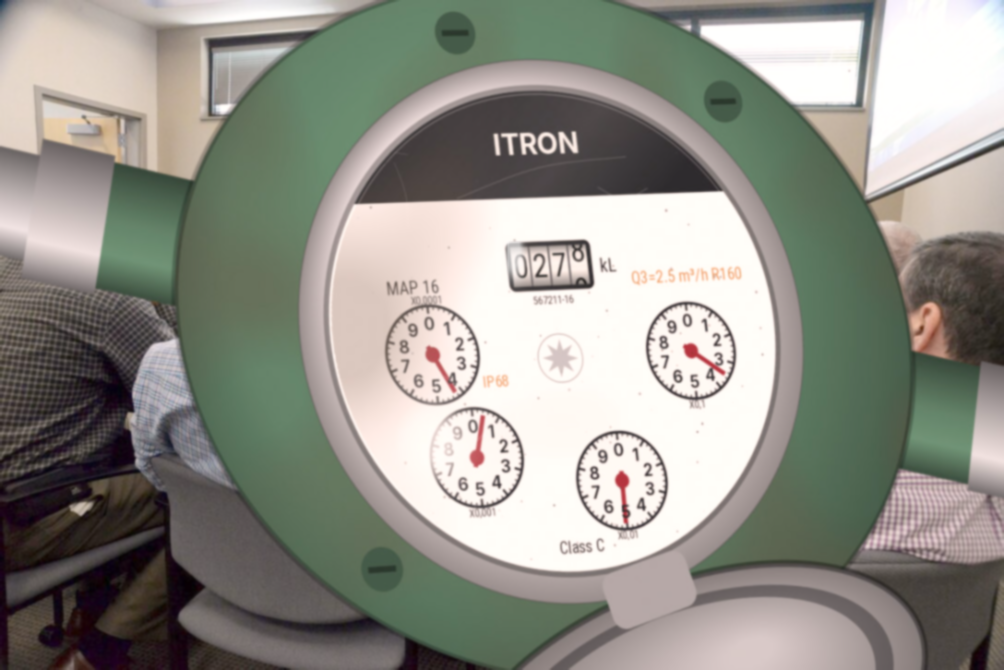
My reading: **278.3504** kL
